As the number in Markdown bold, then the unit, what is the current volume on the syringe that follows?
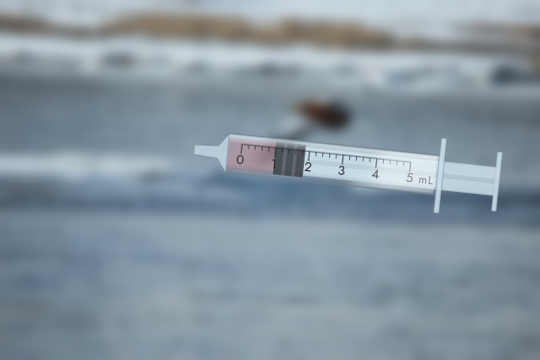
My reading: **1** mL
